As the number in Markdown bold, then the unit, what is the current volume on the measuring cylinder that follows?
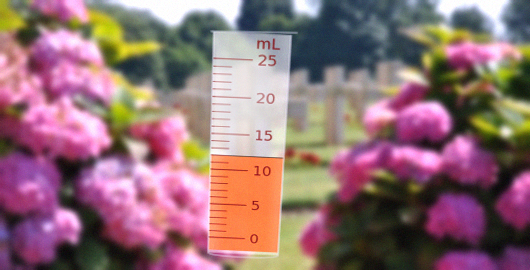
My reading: **12** mL
